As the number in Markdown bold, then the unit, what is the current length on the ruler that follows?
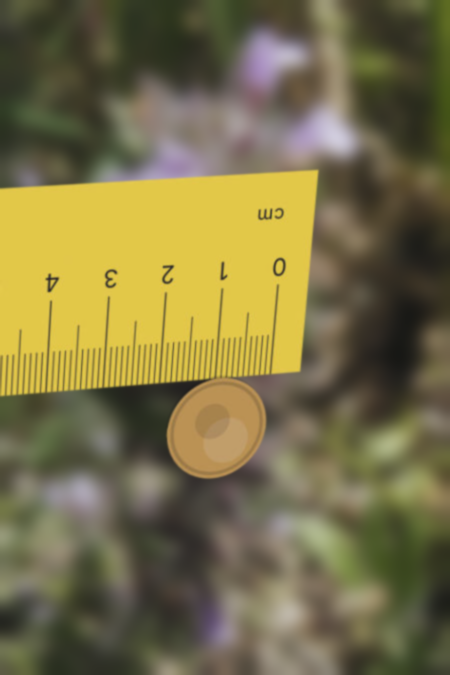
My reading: **1.8** cm
